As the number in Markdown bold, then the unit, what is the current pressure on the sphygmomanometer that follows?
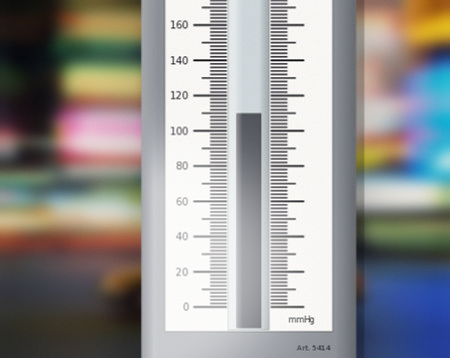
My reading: **110** mmHg
